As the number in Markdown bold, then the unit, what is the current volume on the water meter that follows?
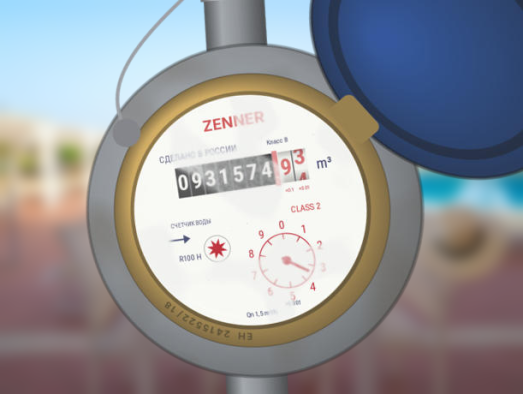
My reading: **931574.933** m³
